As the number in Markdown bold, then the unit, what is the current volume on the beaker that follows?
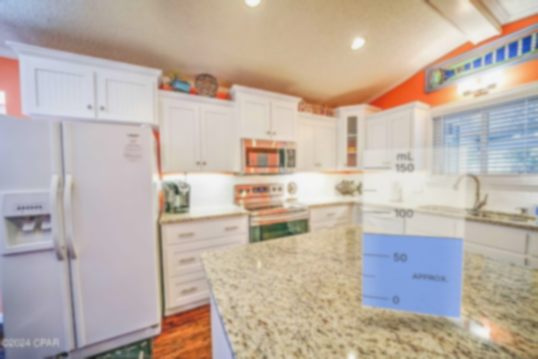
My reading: **75** mL
